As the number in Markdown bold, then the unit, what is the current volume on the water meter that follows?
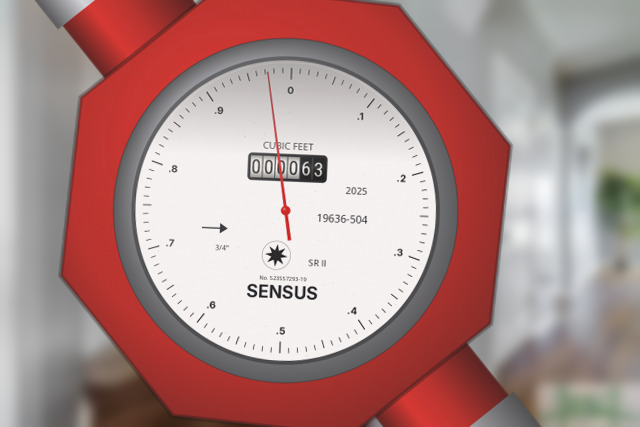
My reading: **62.97** ft³
